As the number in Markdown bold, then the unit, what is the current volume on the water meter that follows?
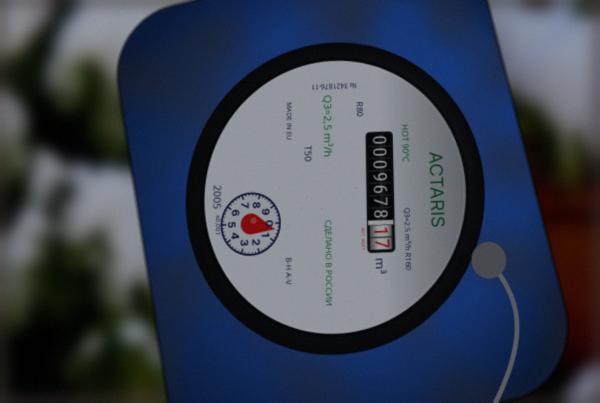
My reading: **9678.170** m³
